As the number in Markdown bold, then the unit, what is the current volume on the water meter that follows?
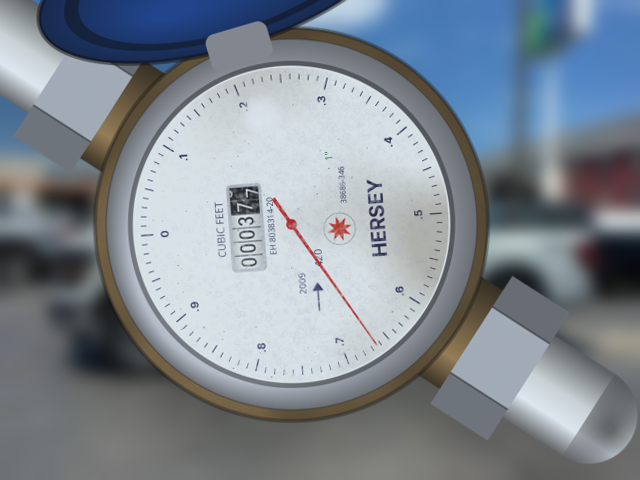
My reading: **376.66** ft³
